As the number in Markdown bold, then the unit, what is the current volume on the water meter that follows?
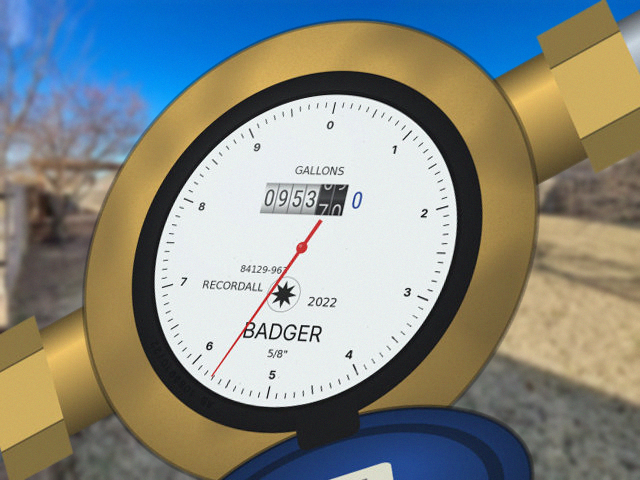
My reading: **953695.7** gal
